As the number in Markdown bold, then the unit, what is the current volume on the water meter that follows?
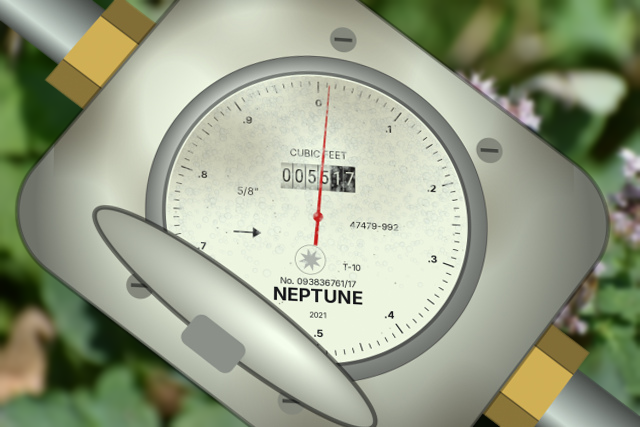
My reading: **5517.01** ft³
